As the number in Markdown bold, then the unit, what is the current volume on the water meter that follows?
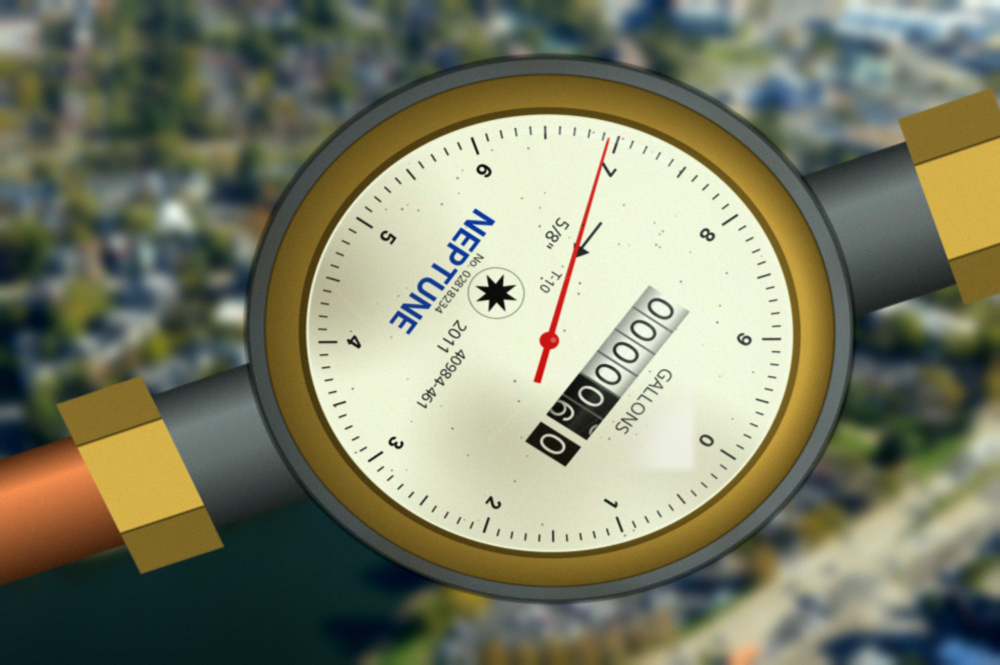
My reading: **56.9** gal
